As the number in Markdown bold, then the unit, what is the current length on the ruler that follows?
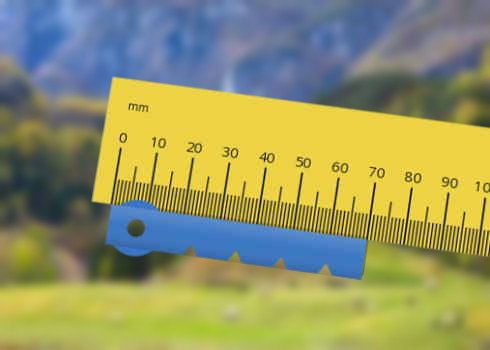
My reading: **70** mm
